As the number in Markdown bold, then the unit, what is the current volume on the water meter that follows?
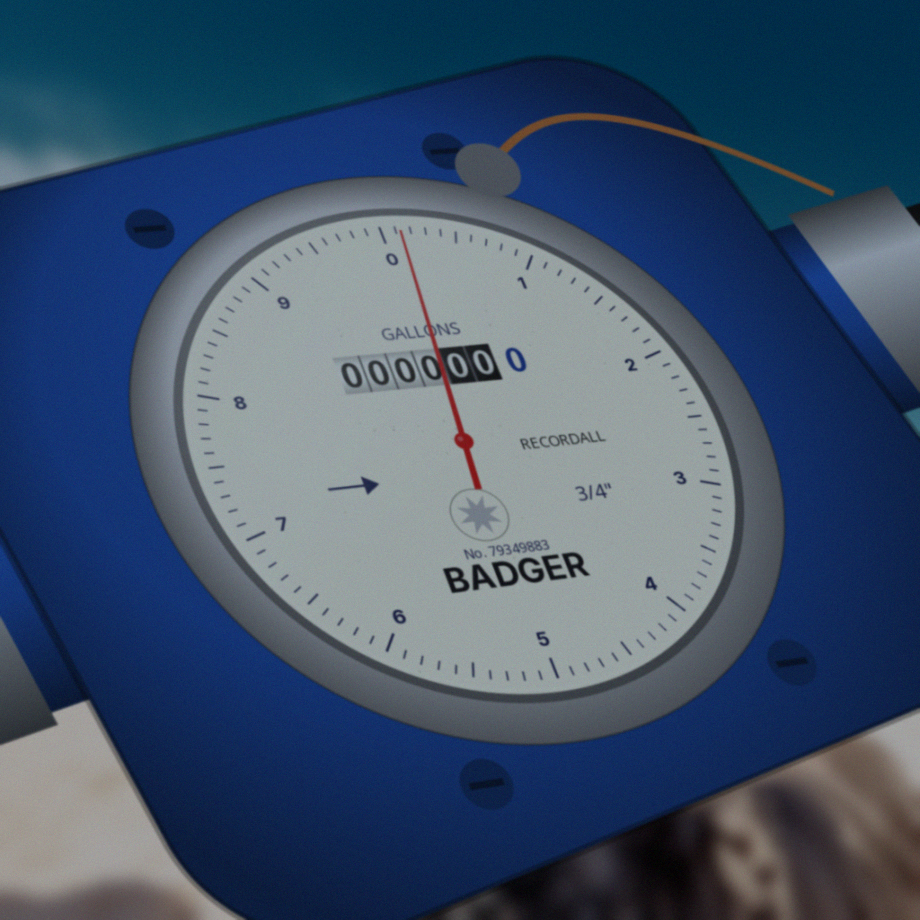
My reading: **0.1** gal
